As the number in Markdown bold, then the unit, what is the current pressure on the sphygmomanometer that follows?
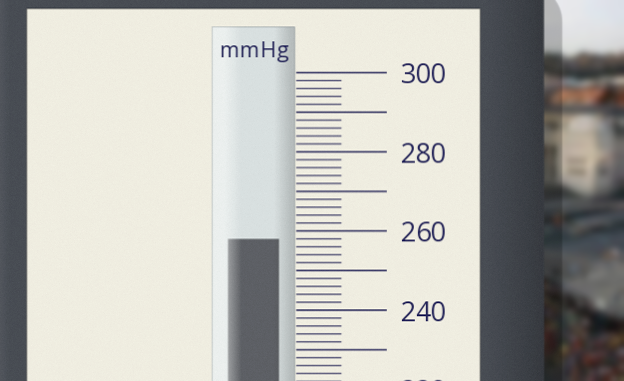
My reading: **258** mmHg
